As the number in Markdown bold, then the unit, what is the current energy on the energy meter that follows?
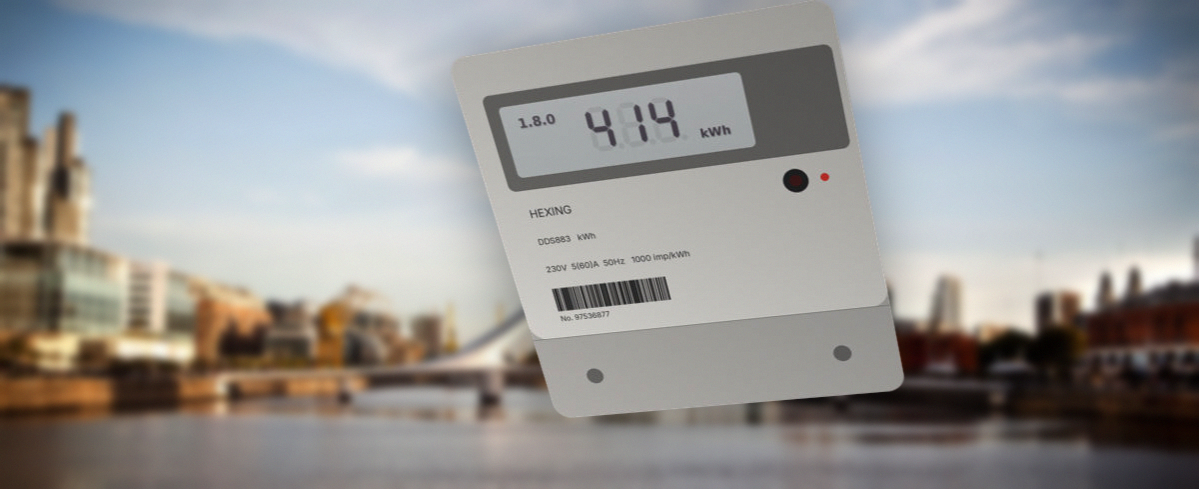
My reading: **414** kWh
